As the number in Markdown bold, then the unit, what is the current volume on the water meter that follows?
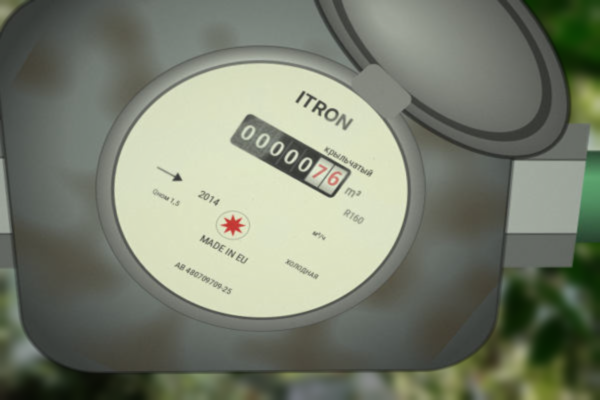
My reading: **0.76** m³
